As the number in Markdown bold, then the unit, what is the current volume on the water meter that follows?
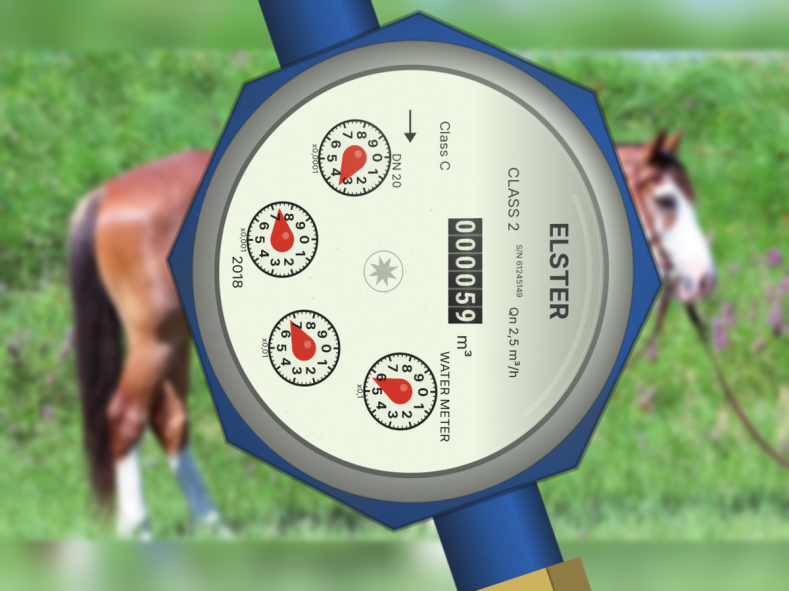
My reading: **59.5673** m³
